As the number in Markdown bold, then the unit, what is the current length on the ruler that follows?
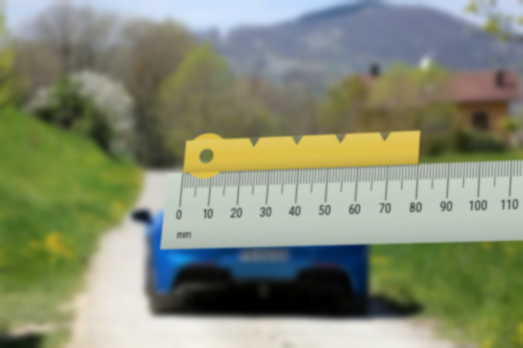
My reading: **80** mm
